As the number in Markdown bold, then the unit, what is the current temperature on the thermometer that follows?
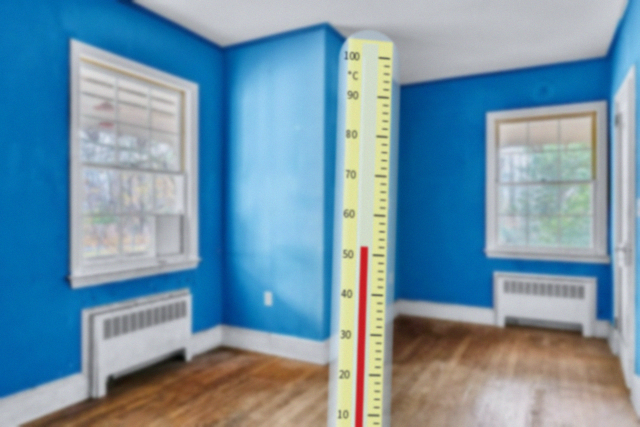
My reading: **52** °C
